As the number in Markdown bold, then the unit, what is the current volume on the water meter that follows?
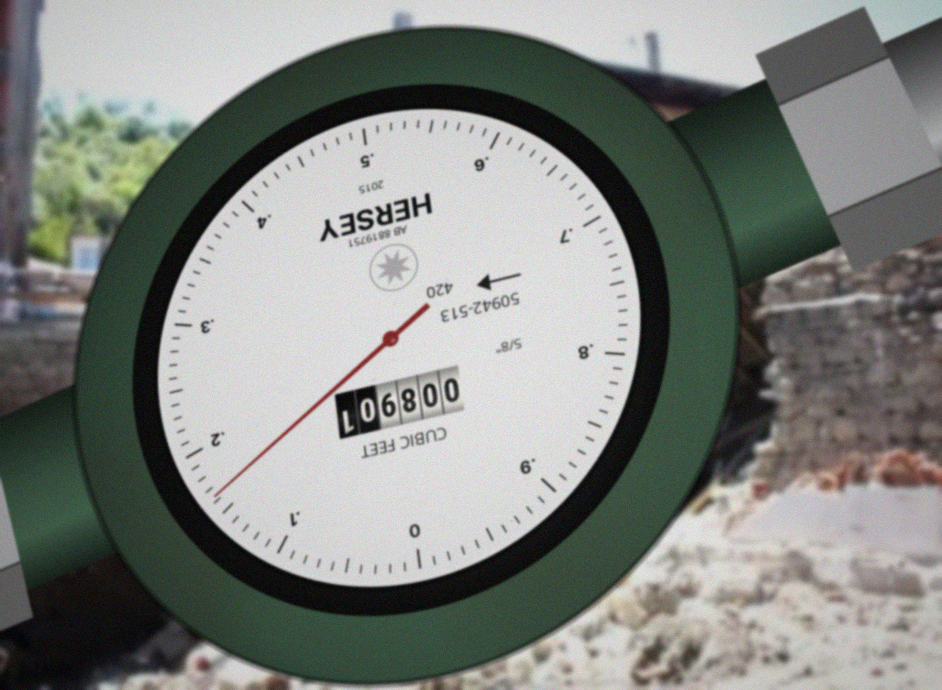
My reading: **8901.16** ft³
